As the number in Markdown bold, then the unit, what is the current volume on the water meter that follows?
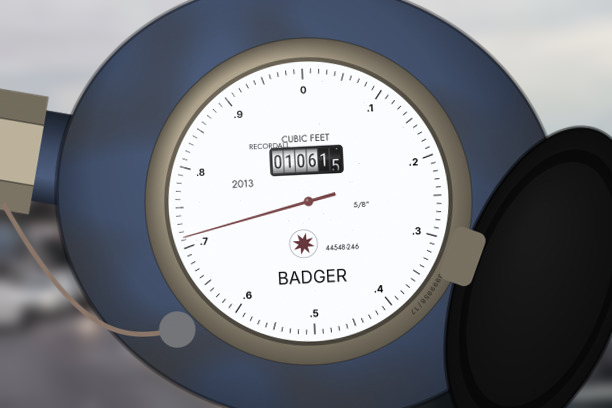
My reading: **10614.71** ft³
